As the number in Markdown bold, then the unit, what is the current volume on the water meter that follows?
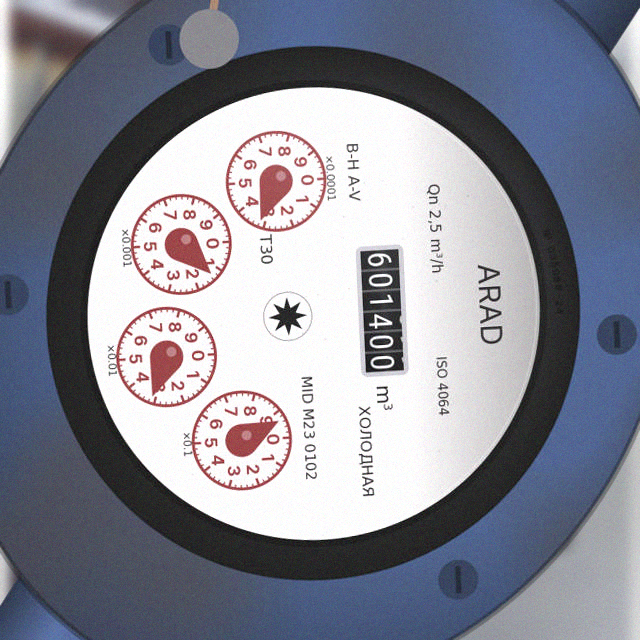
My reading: **601399.9313** m³
